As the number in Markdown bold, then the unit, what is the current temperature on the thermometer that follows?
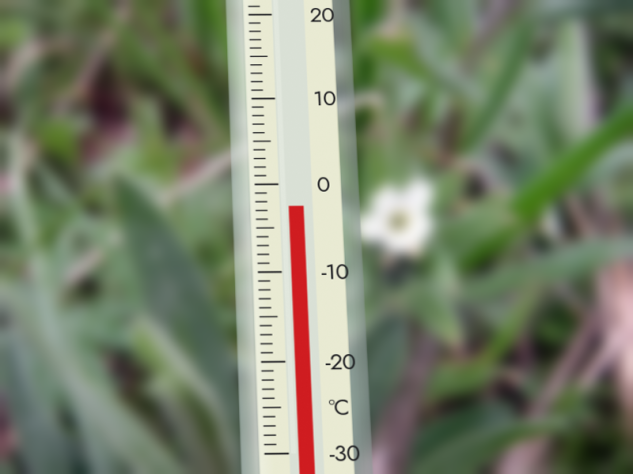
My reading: **-2.5** °C
